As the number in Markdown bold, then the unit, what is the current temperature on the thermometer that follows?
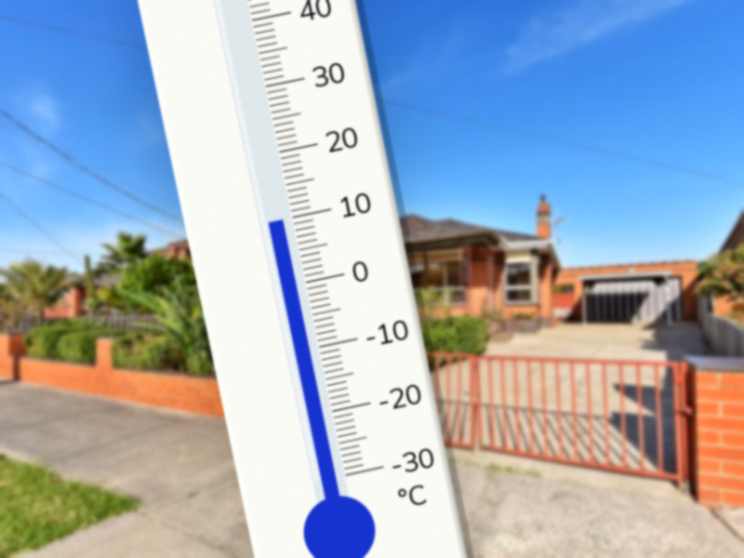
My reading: **10** °C
